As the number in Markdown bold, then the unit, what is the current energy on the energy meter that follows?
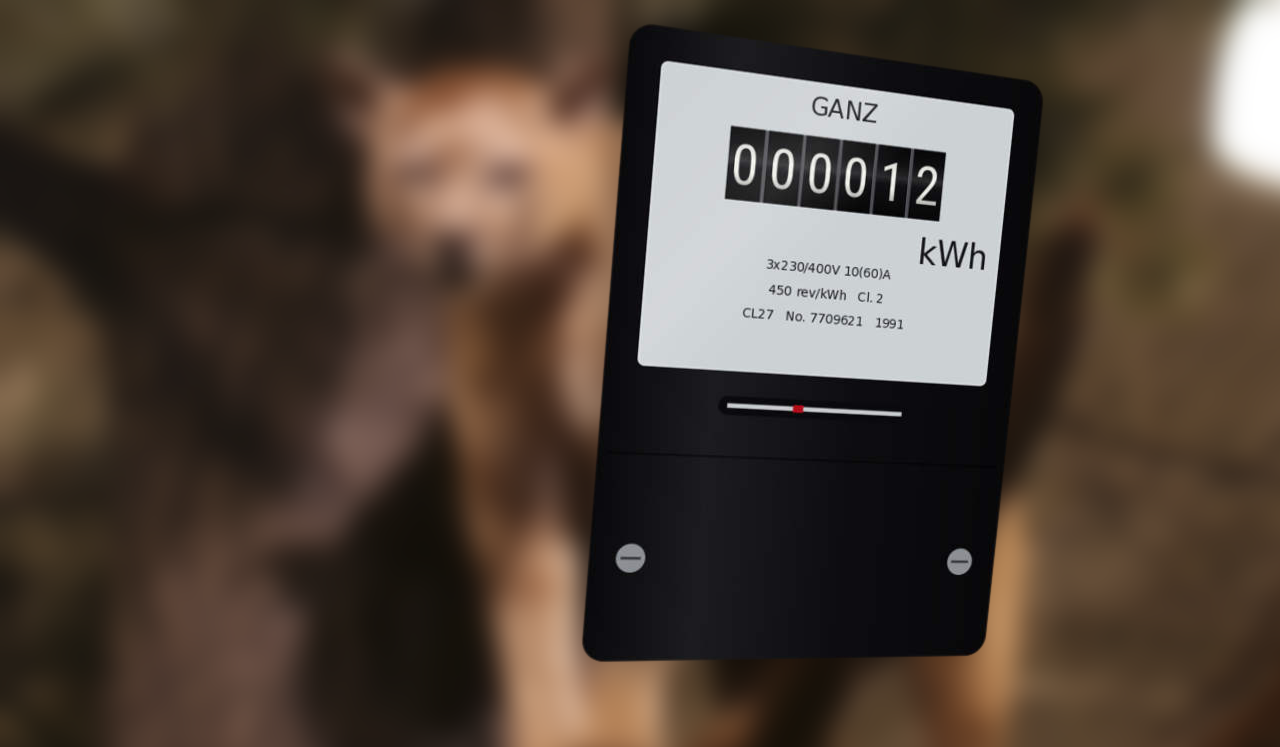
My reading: **12** kWh
